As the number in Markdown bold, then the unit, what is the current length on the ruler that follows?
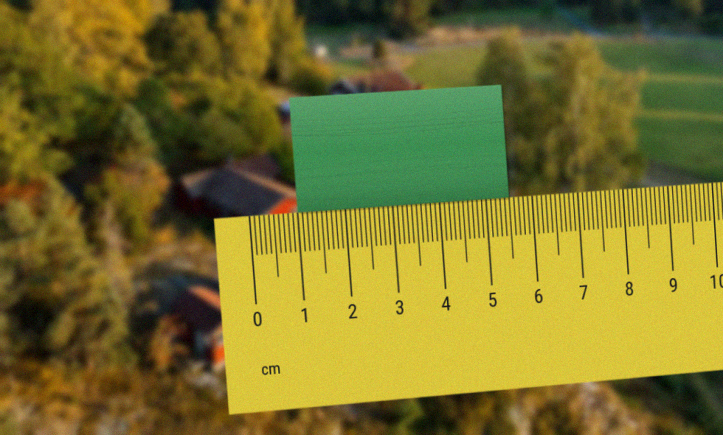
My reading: **4.5** cm
